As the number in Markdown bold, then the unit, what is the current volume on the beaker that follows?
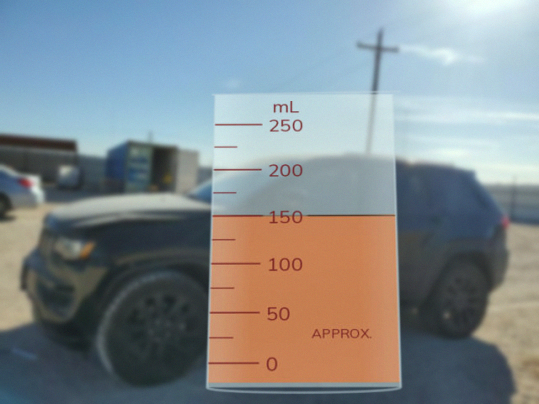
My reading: **150** mL
